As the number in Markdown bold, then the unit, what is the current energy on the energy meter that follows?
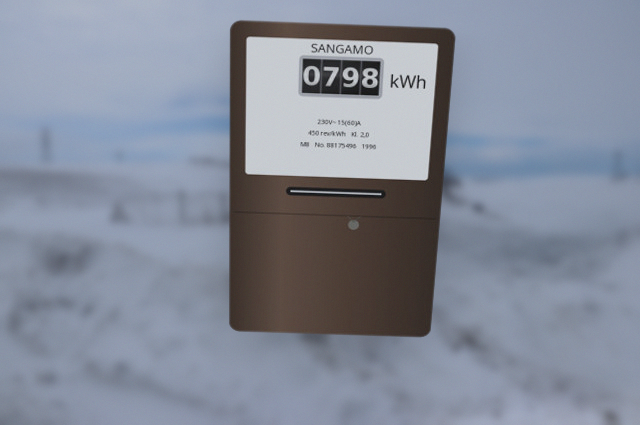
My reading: **798** kWh
